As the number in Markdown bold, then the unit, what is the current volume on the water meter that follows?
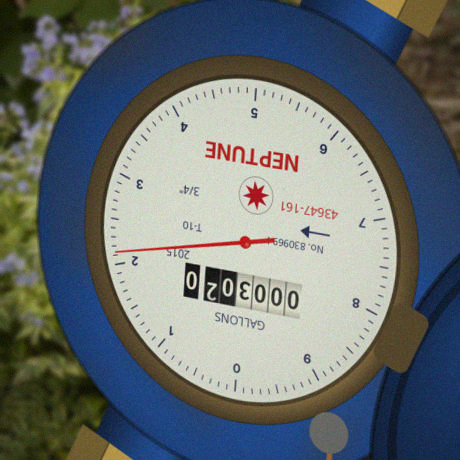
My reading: **3022.1** gal
